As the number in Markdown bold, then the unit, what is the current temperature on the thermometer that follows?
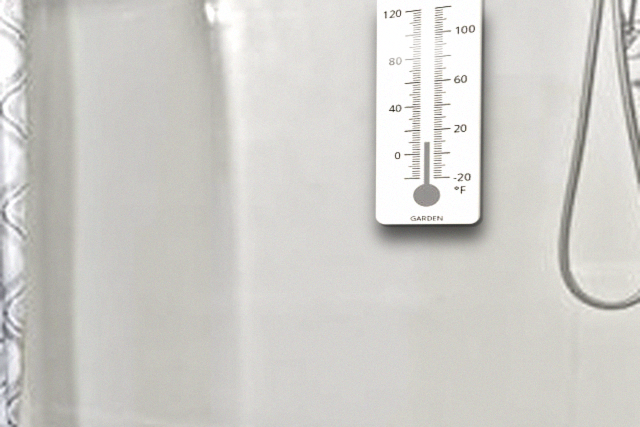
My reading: **10** °F
